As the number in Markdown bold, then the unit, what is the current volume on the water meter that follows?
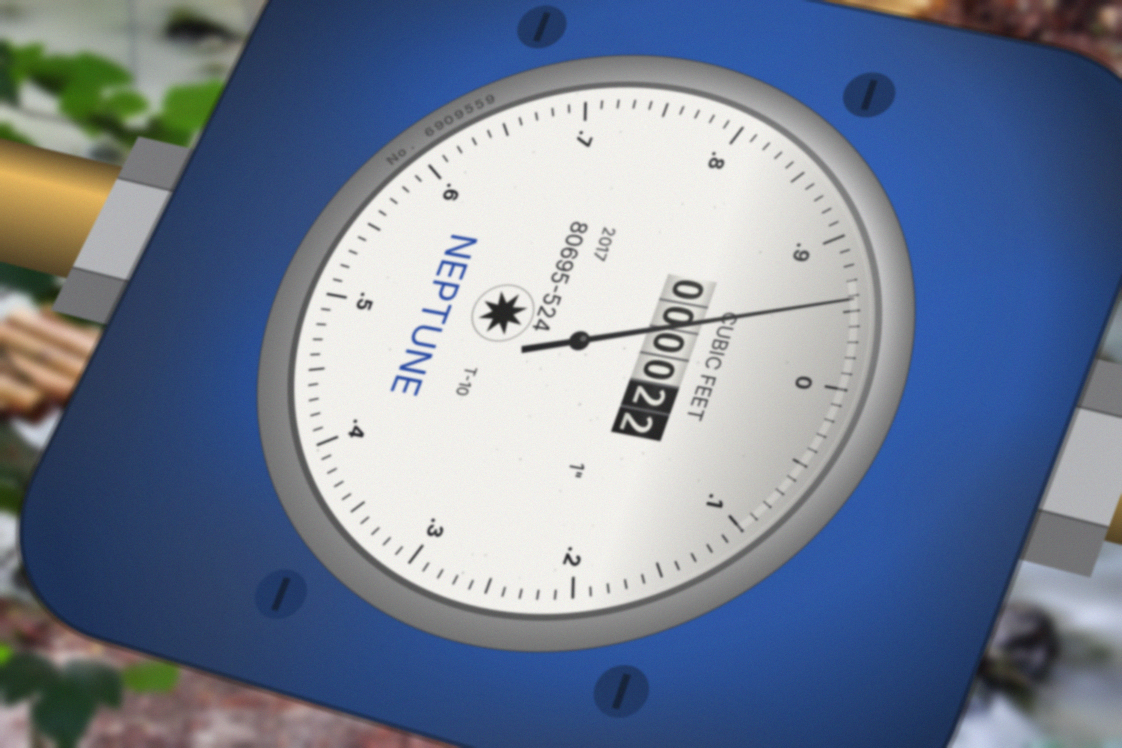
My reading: **21.94** ft³
